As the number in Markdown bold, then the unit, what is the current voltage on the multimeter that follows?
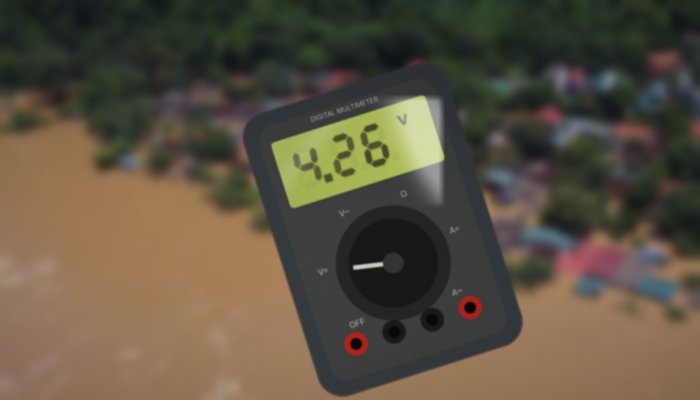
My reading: **4.26** V
